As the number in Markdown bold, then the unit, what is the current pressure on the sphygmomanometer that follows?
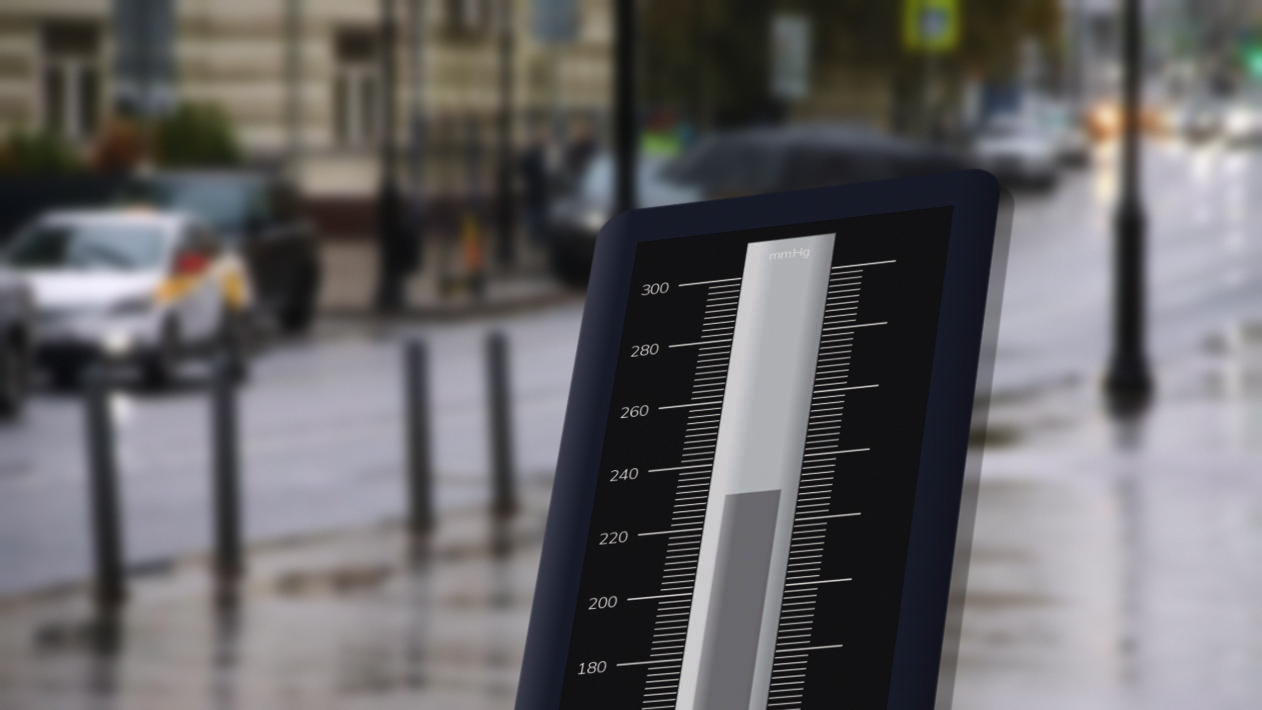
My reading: **230** mmHg
